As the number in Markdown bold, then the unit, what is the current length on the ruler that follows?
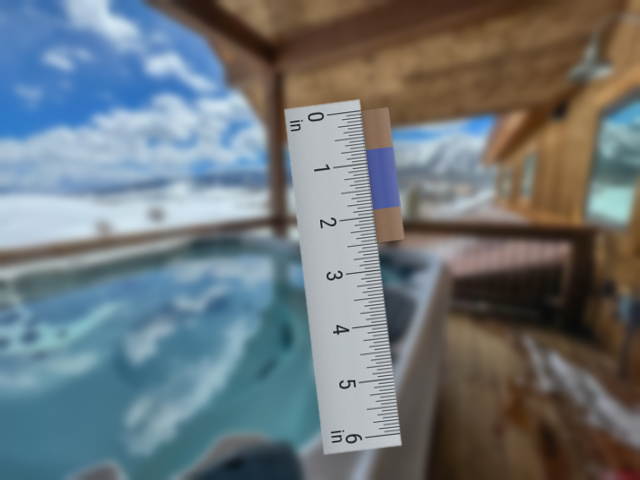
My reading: **2.5** in
